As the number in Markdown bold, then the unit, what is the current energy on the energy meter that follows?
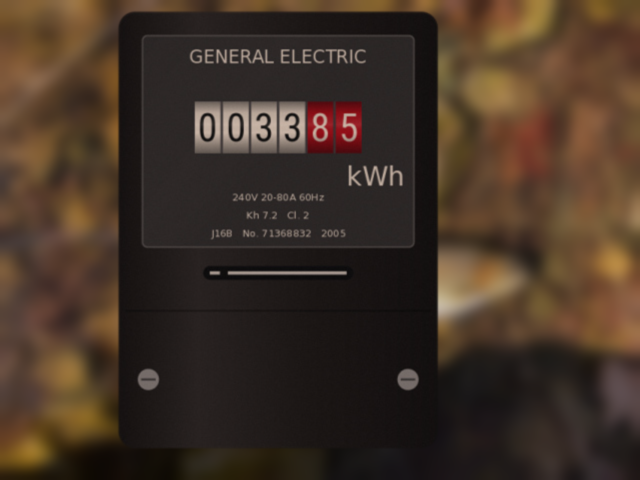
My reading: **33.85** kWh
